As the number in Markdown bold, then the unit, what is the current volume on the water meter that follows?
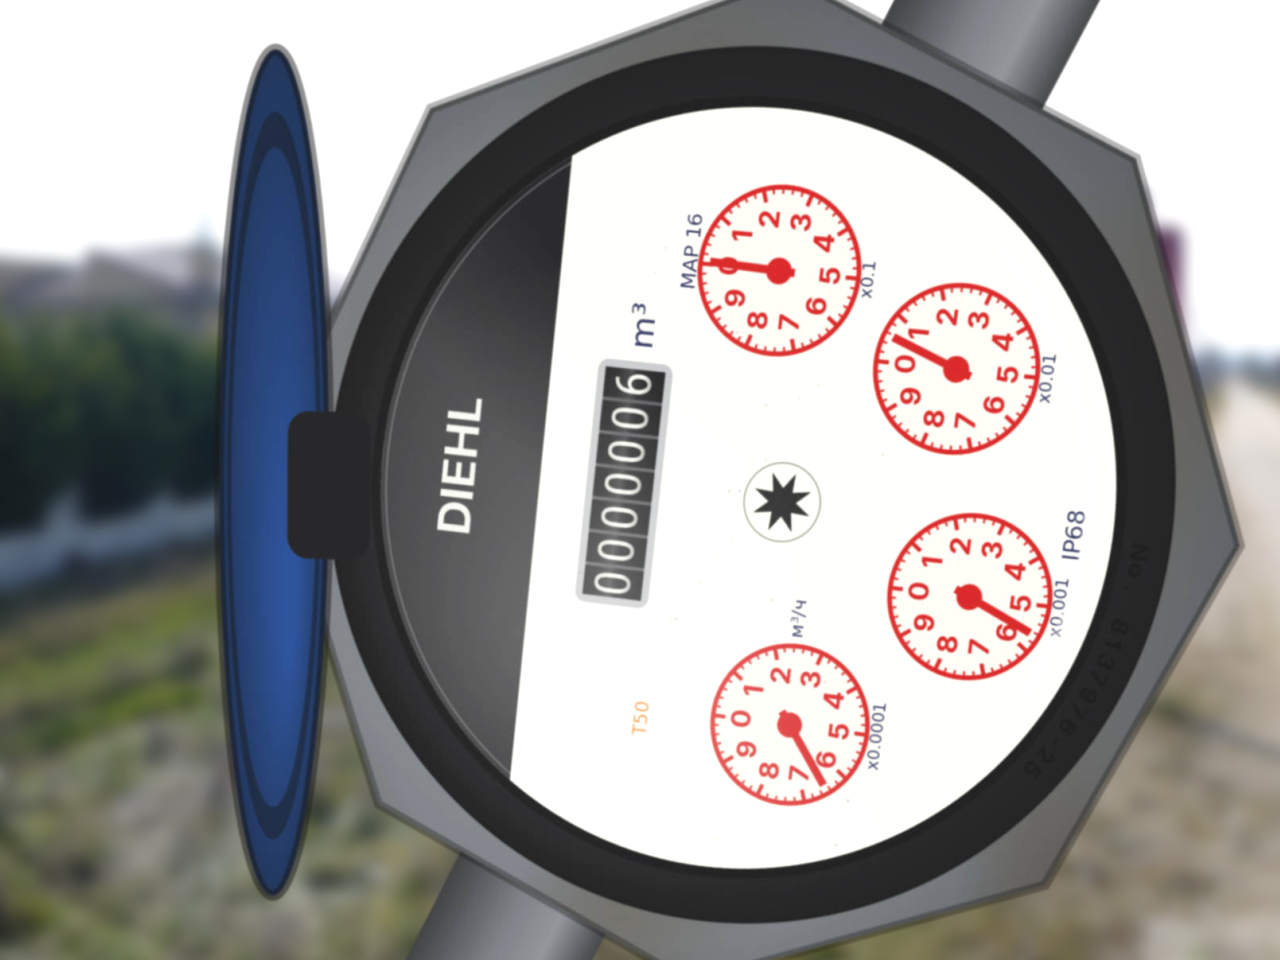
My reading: **6.0056** m³
